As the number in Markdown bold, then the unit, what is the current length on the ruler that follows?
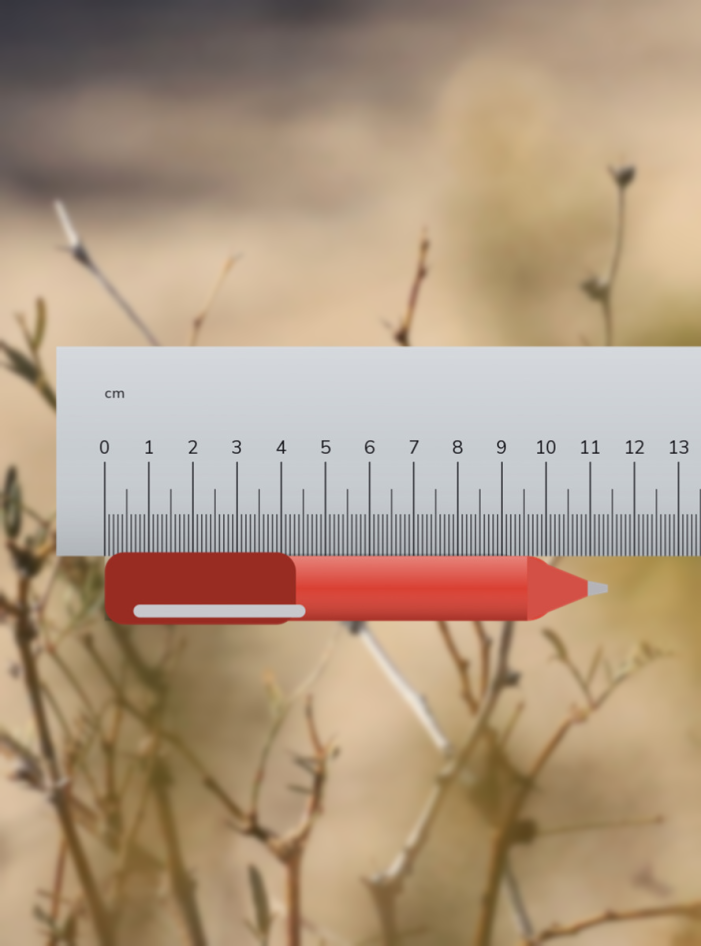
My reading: **11.4** cm
